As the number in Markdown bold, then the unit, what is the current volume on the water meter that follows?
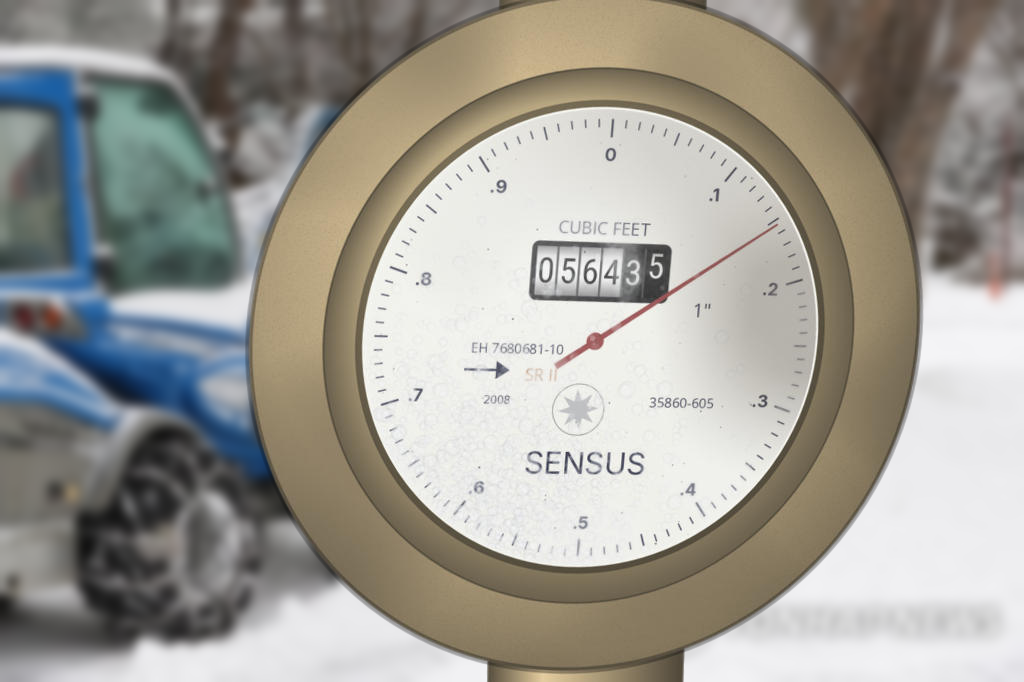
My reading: **56435.15** ft³
